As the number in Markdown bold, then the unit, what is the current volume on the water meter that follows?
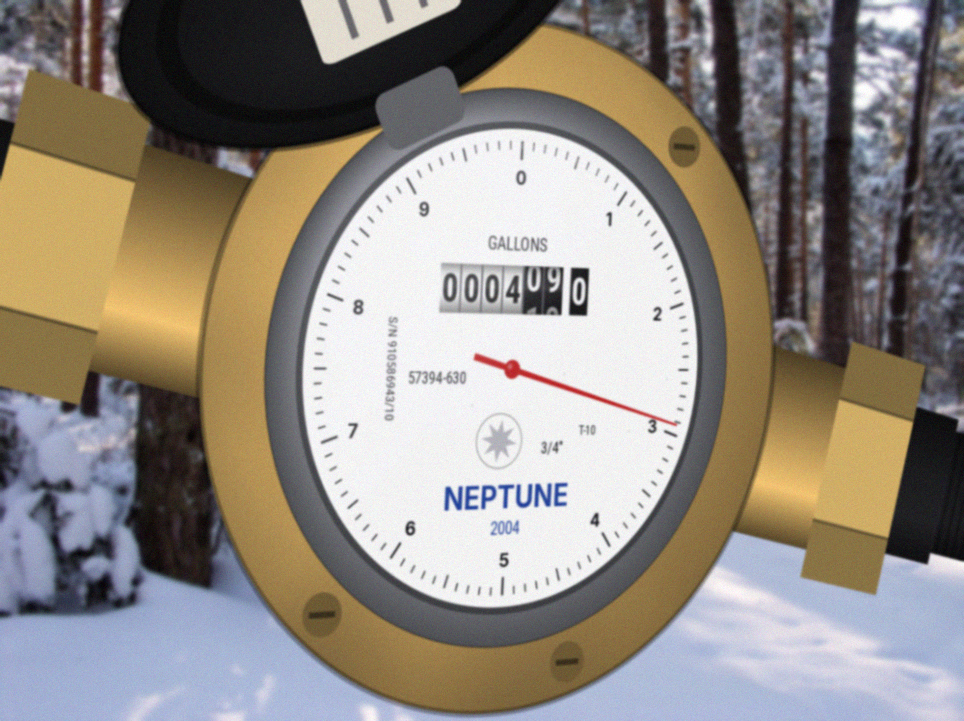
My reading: **4092.9** gal
